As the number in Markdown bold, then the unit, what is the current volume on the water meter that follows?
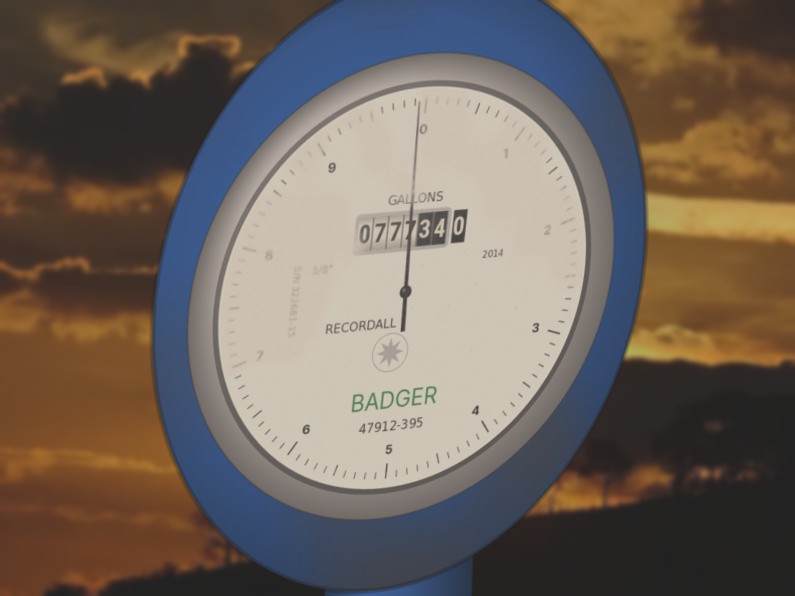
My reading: **777339.9** gal
